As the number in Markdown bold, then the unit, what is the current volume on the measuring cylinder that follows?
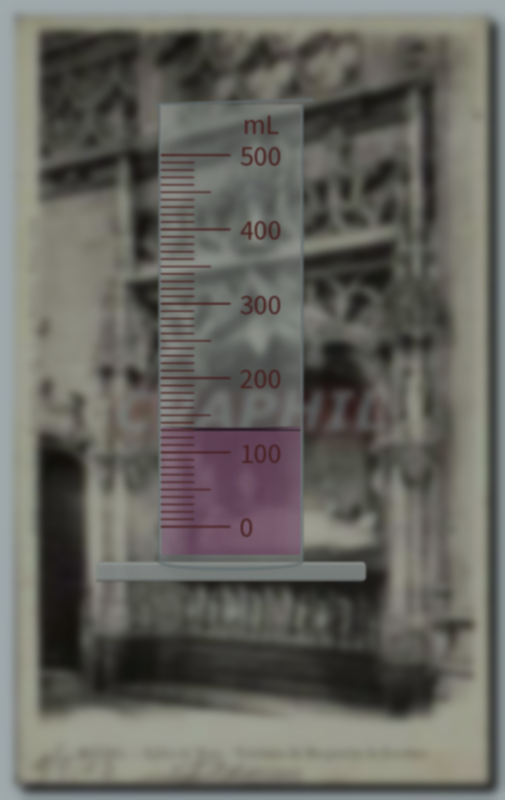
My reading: **130** mL
